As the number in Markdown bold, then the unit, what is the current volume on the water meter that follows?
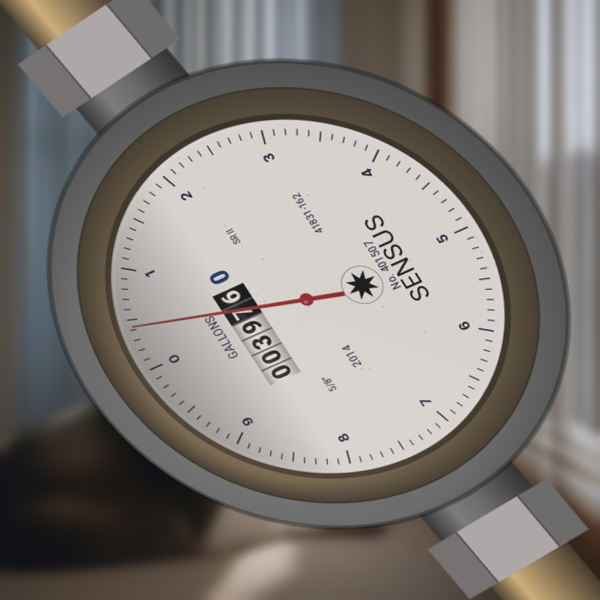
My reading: **39760.4** gal
